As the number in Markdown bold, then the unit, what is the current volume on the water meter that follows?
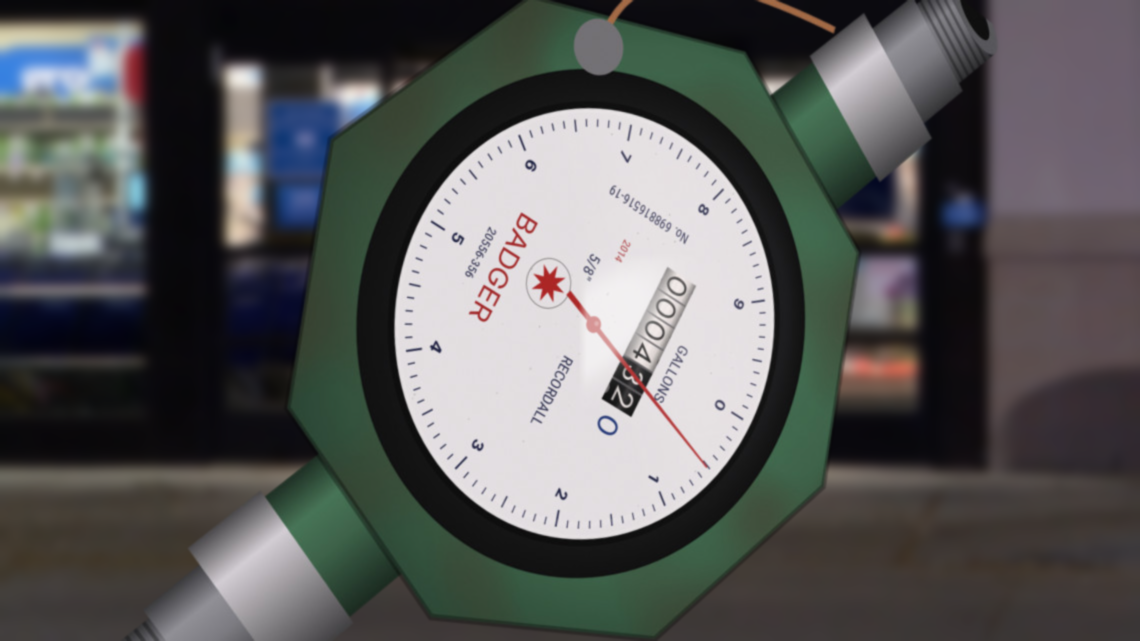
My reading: **4320.5** gal
